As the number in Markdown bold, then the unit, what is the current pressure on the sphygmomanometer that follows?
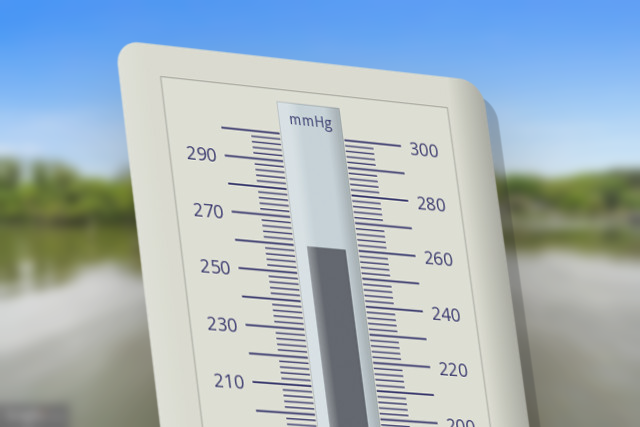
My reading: **260** mmHg
